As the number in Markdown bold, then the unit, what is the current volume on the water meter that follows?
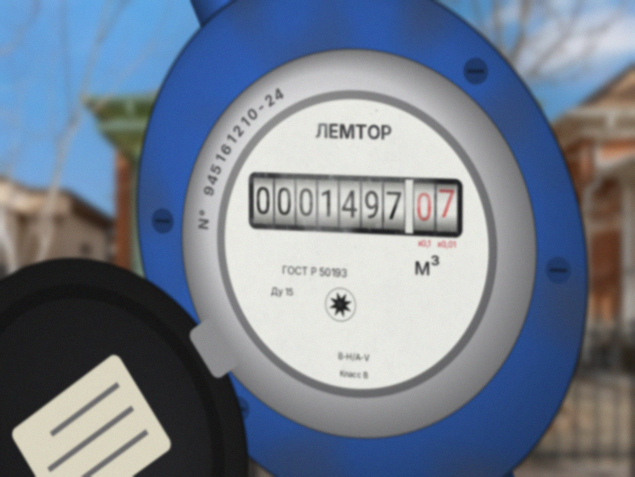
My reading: **1497.07** m³
